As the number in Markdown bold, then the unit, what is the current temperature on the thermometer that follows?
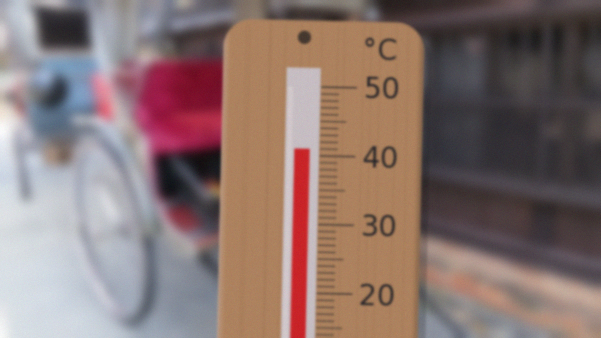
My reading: **41** °C
